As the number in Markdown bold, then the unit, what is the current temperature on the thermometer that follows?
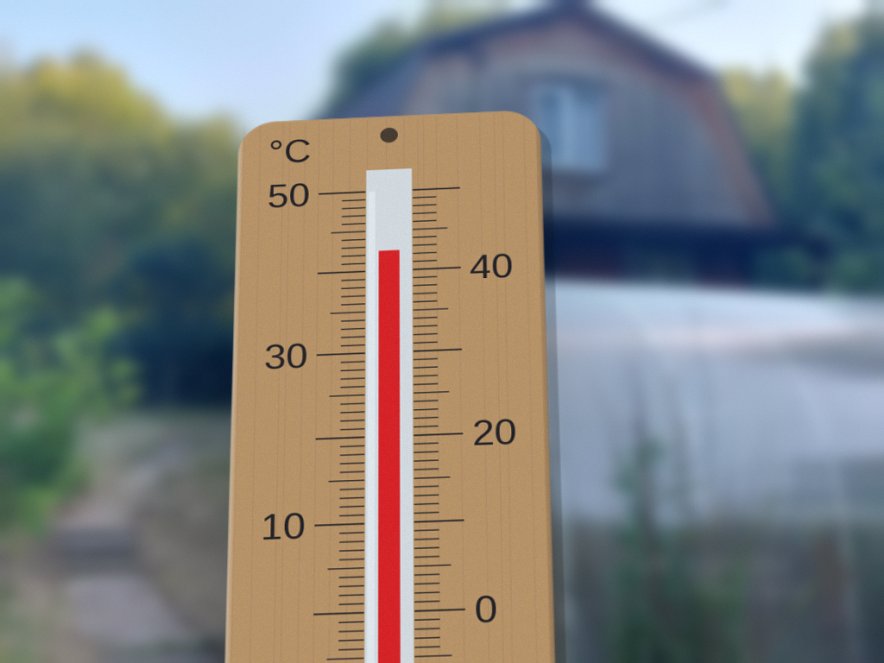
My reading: **42.5** °C
